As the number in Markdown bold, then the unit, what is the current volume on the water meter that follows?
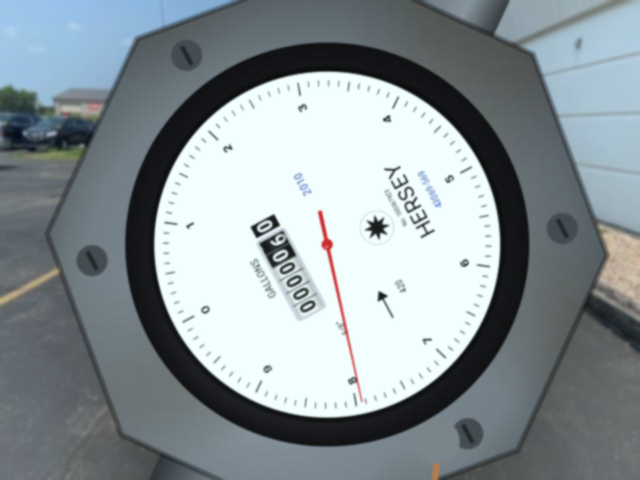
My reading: **57.9** gal
